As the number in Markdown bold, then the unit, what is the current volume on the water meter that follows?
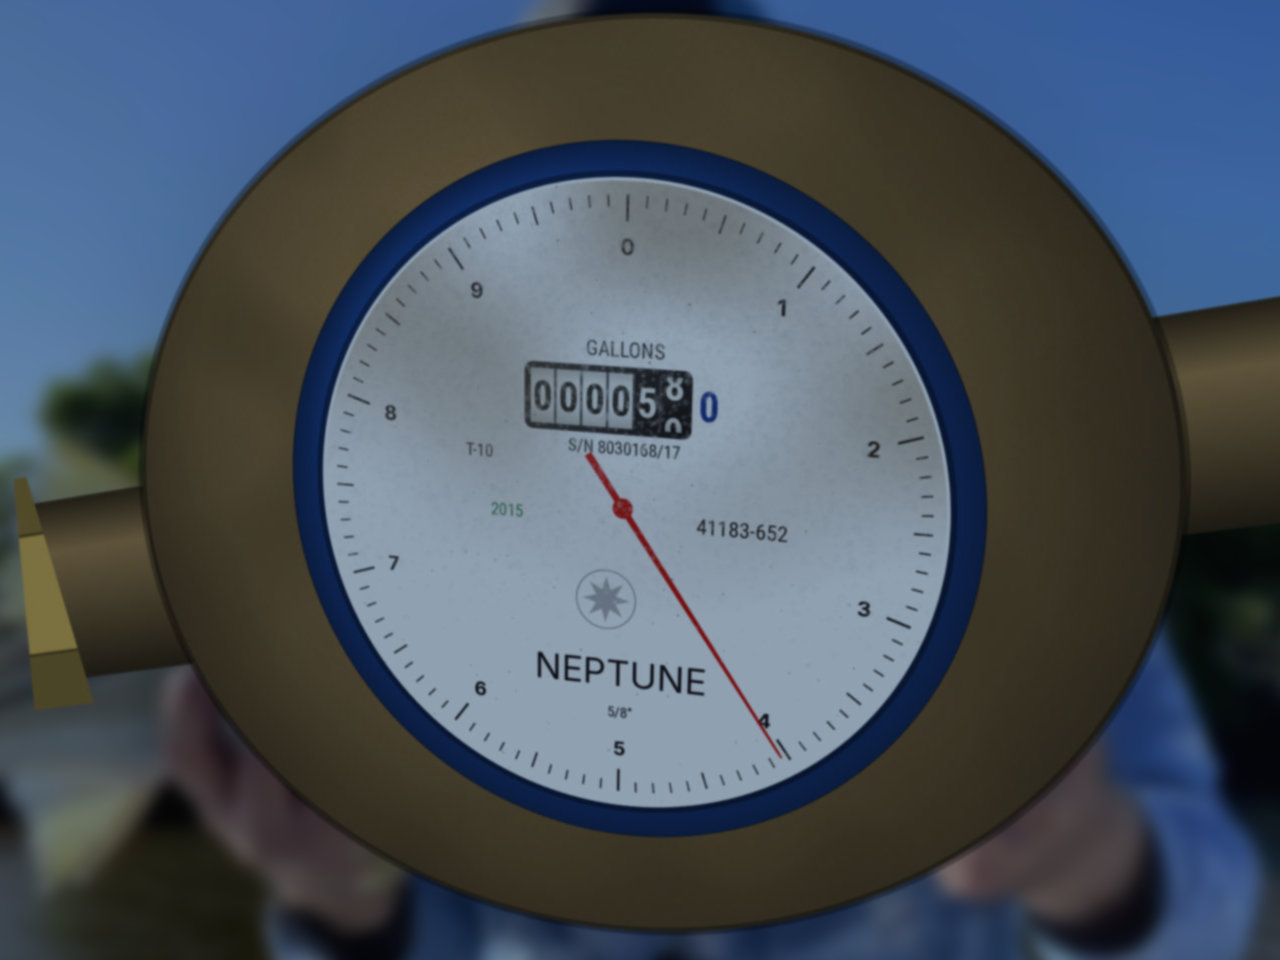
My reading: **584.0** gal
